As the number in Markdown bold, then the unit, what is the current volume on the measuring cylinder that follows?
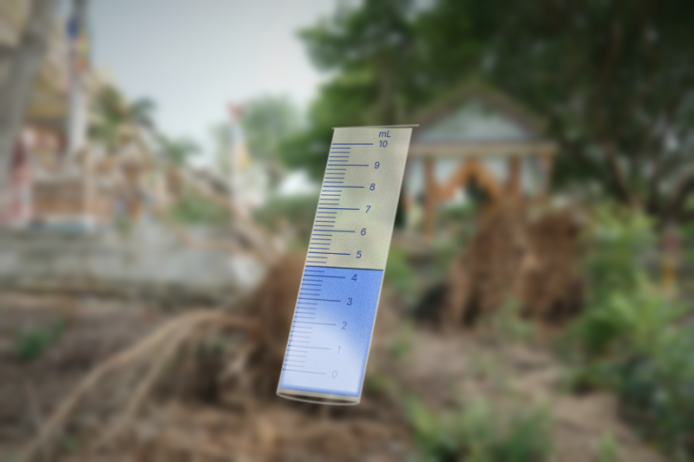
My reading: **4.4** mL
